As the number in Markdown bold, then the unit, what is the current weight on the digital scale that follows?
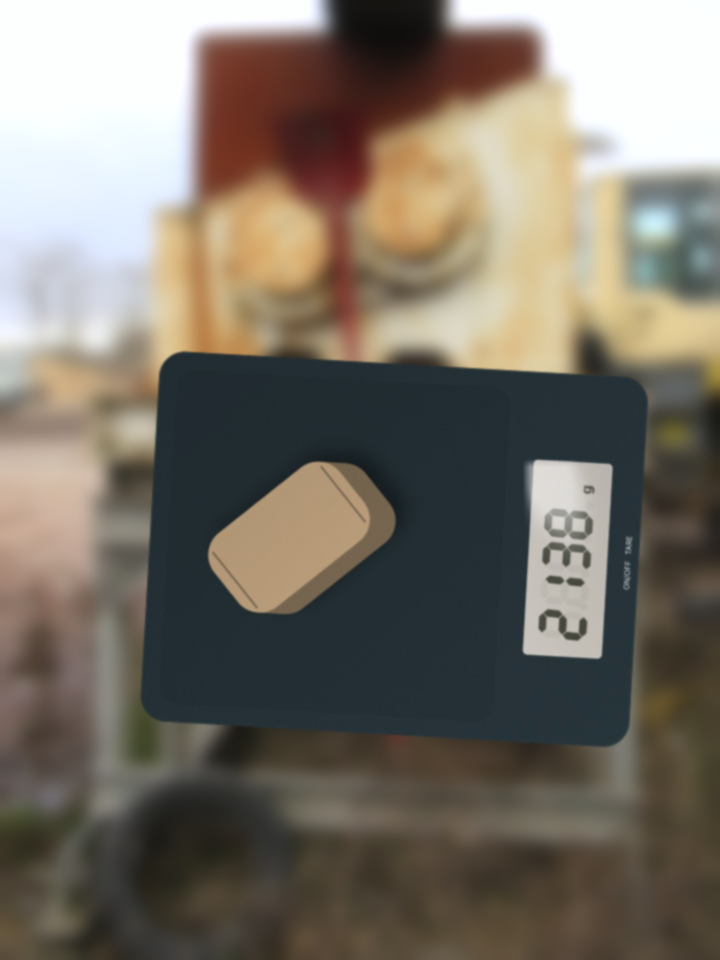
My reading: **2138** g
